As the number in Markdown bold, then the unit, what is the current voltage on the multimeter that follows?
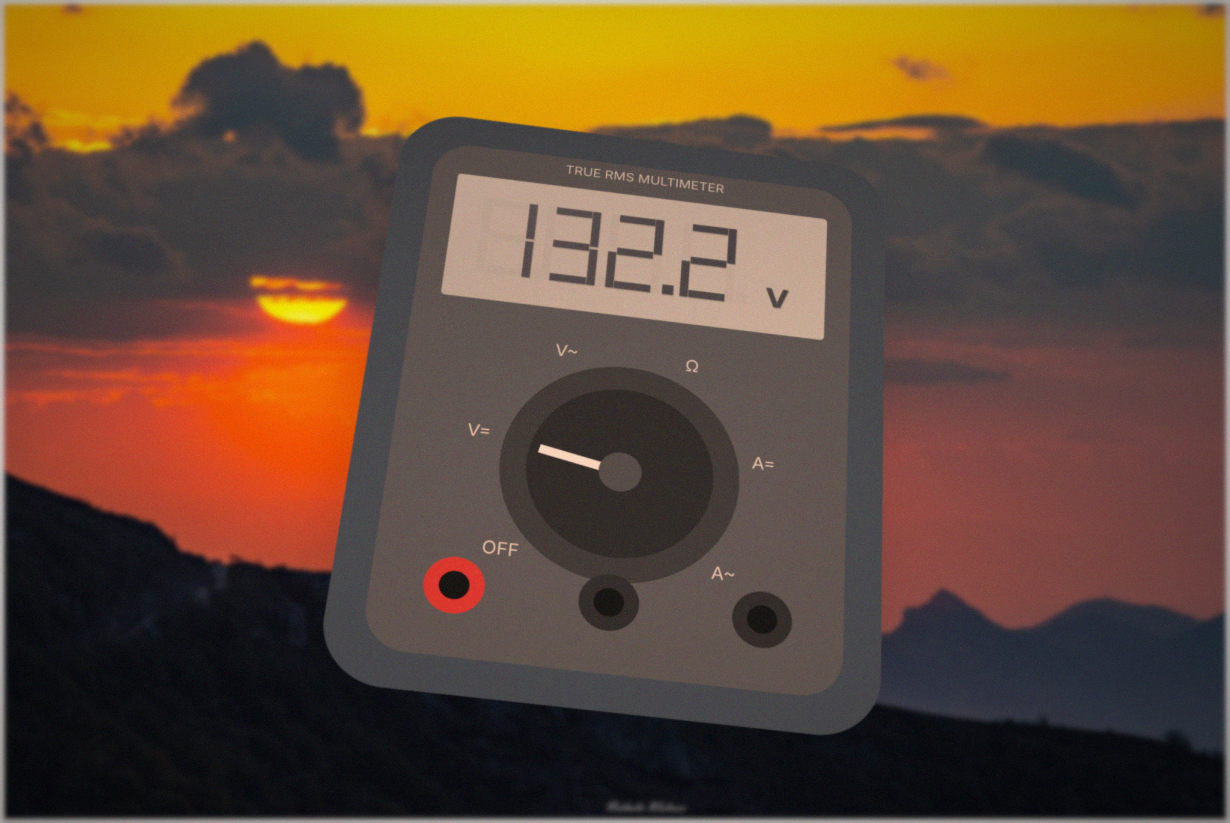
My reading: **132.2** V
